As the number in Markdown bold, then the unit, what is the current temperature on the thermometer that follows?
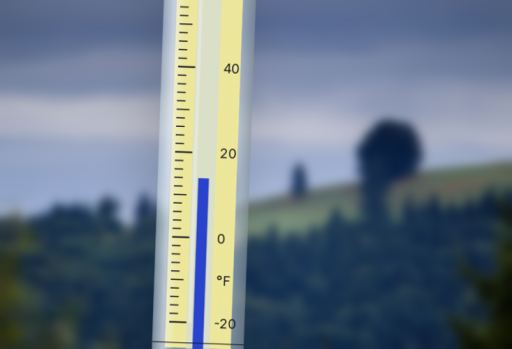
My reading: **14** °F
